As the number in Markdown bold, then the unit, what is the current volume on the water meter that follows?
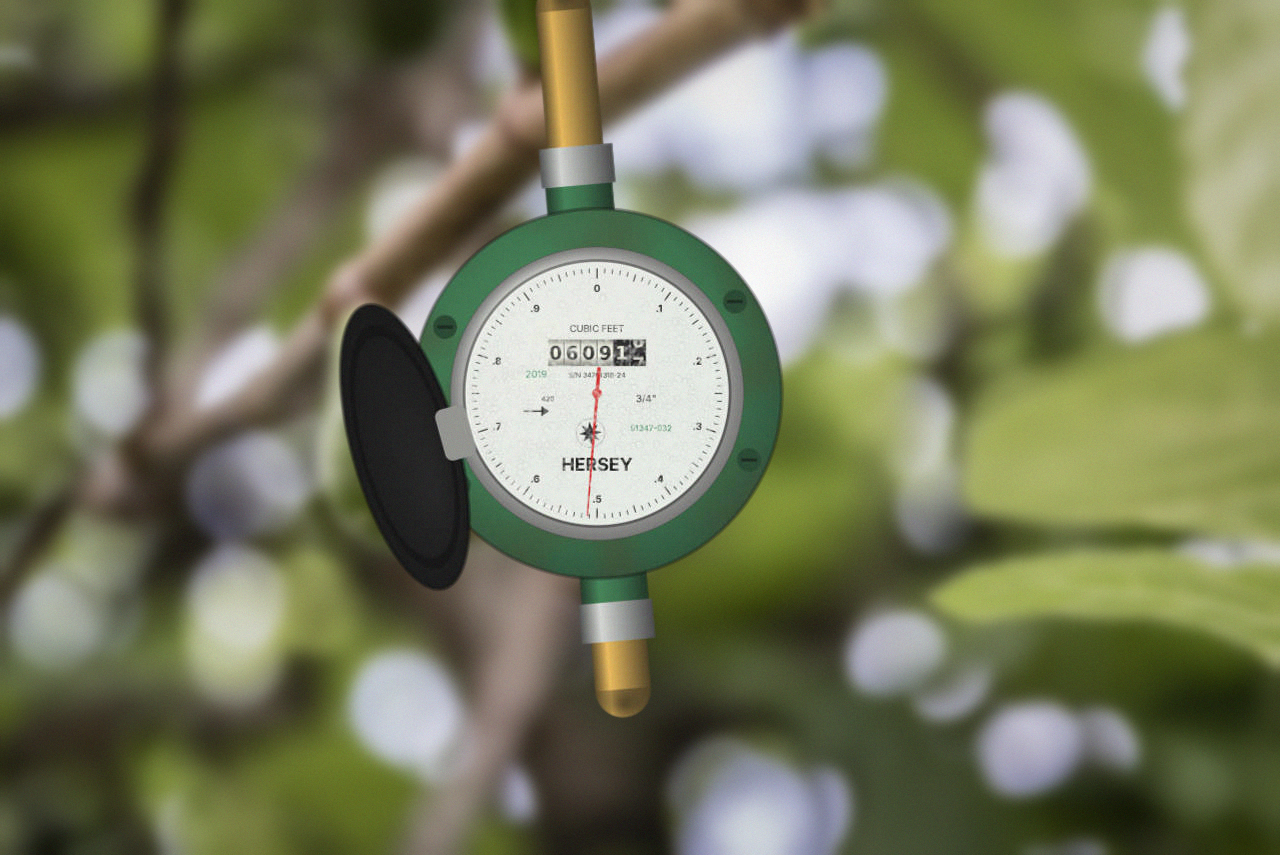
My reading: **60916.51** ft³
